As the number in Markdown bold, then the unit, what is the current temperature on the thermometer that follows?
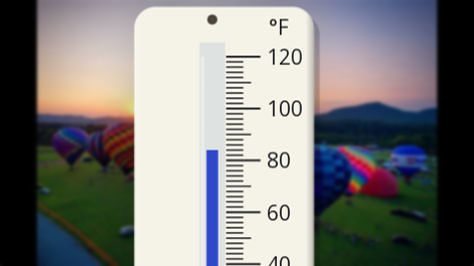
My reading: **84** °F
